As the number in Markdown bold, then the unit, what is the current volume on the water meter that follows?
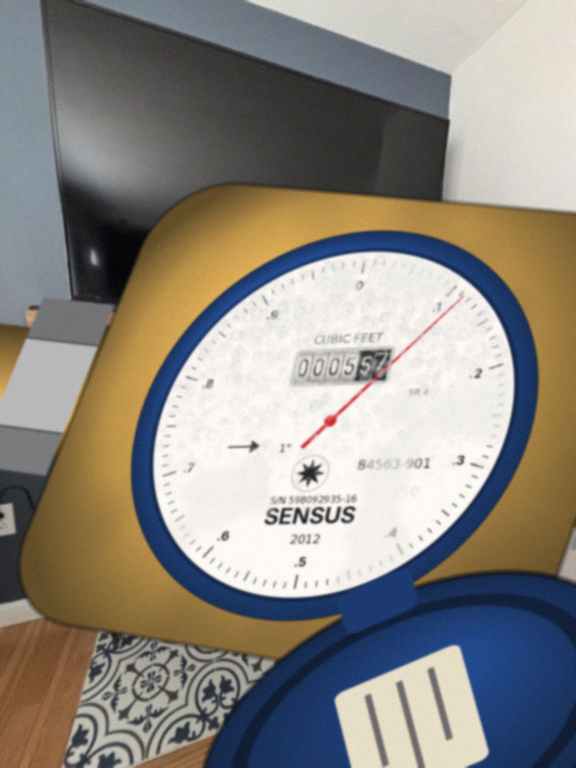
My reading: **557.11** ft³
